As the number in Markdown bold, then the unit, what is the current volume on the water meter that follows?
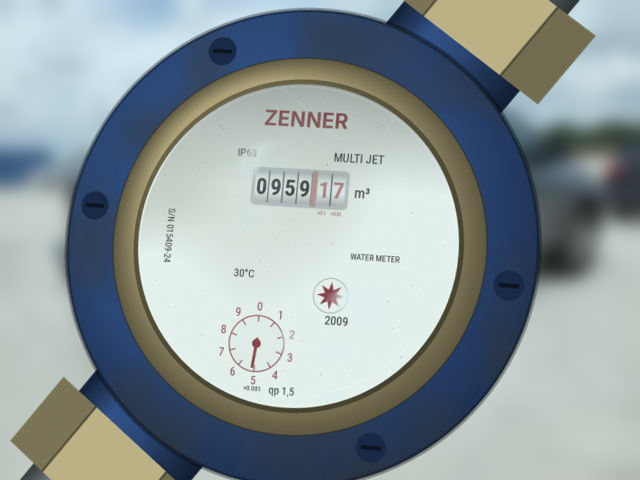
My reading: **959.175** m³
